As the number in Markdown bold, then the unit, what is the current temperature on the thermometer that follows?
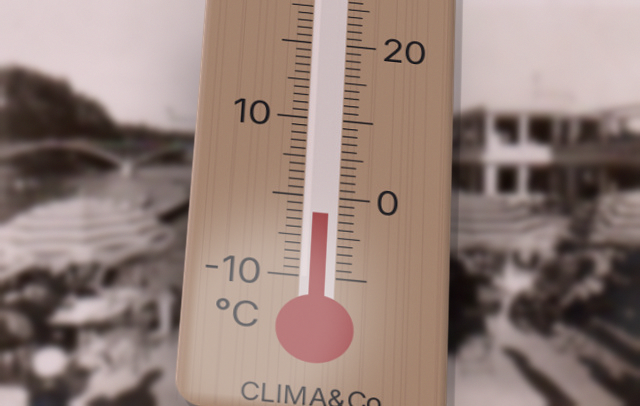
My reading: **-2** °C
